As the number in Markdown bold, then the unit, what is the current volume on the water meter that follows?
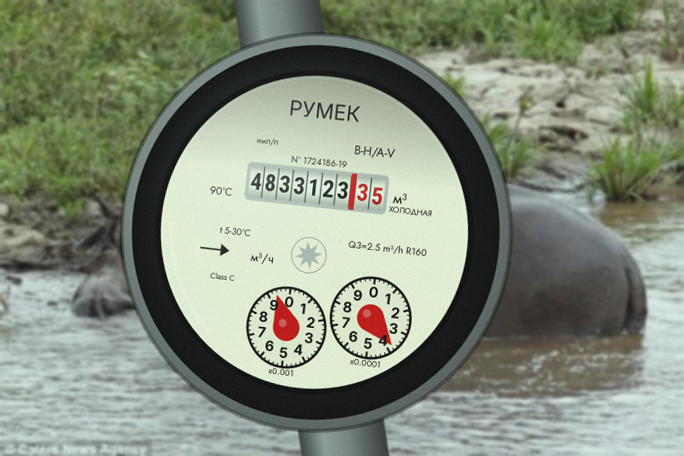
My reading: **4833123.3493** m³
